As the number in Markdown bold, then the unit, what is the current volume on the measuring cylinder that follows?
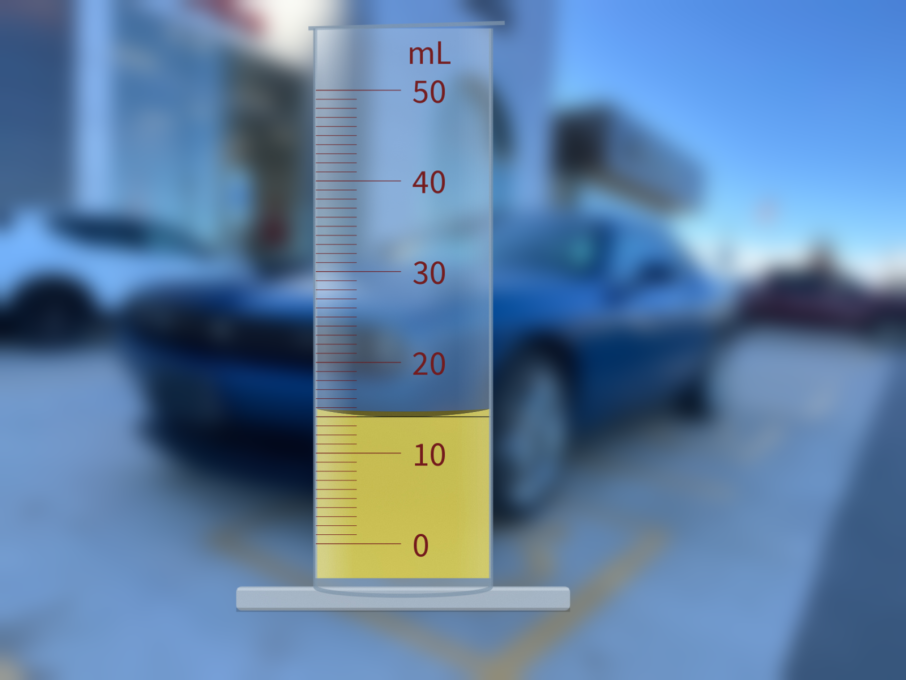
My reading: **14** mL
